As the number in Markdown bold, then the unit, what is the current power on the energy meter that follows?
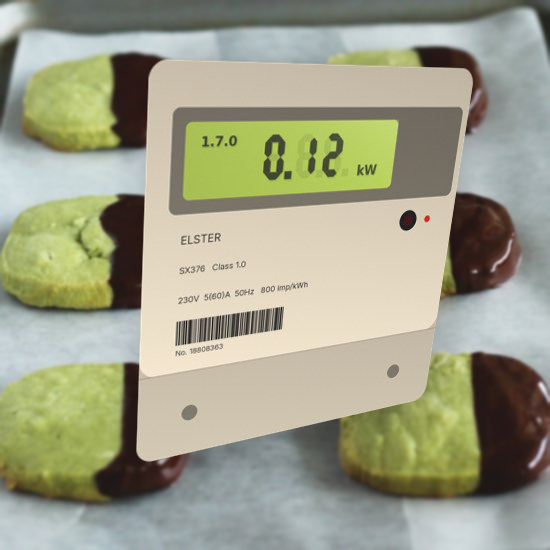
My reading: **0.12** kW
